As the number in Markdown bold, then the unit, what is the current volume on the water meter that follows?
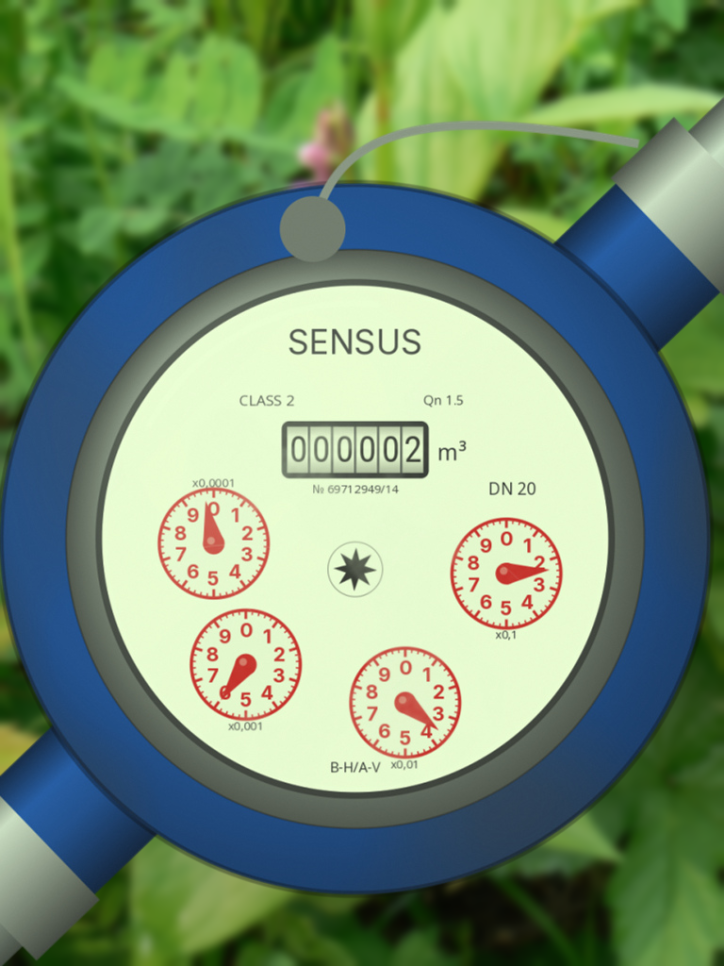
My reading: **2.2359** m³
